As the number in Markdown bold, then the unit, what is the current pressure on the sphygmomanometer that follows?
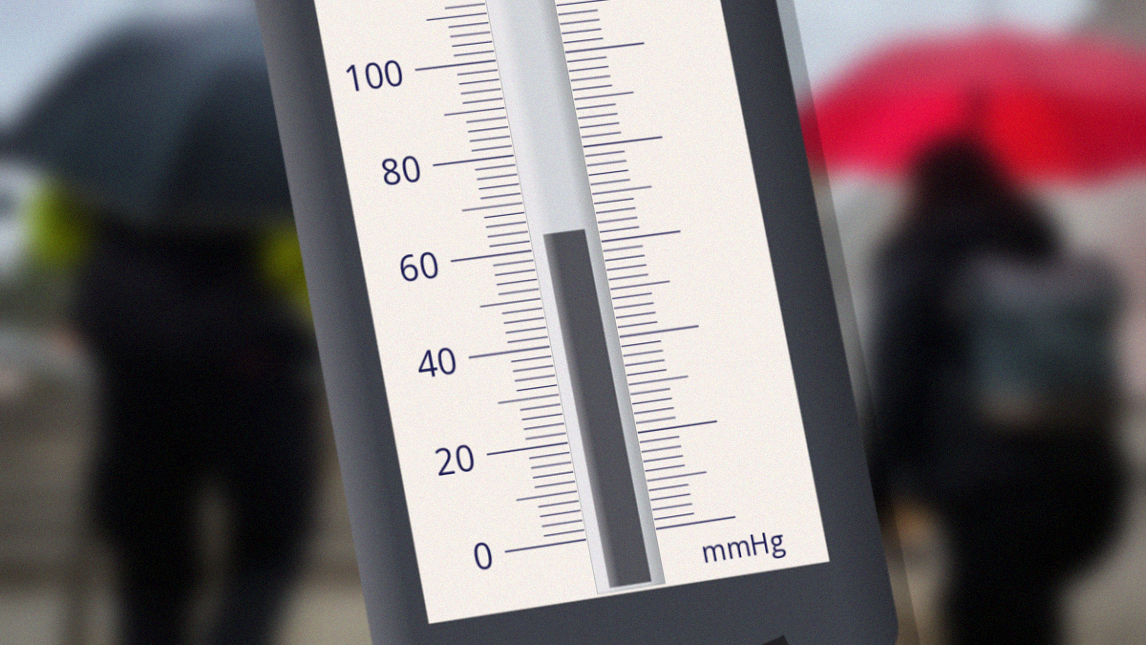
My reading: **63** mmHg
